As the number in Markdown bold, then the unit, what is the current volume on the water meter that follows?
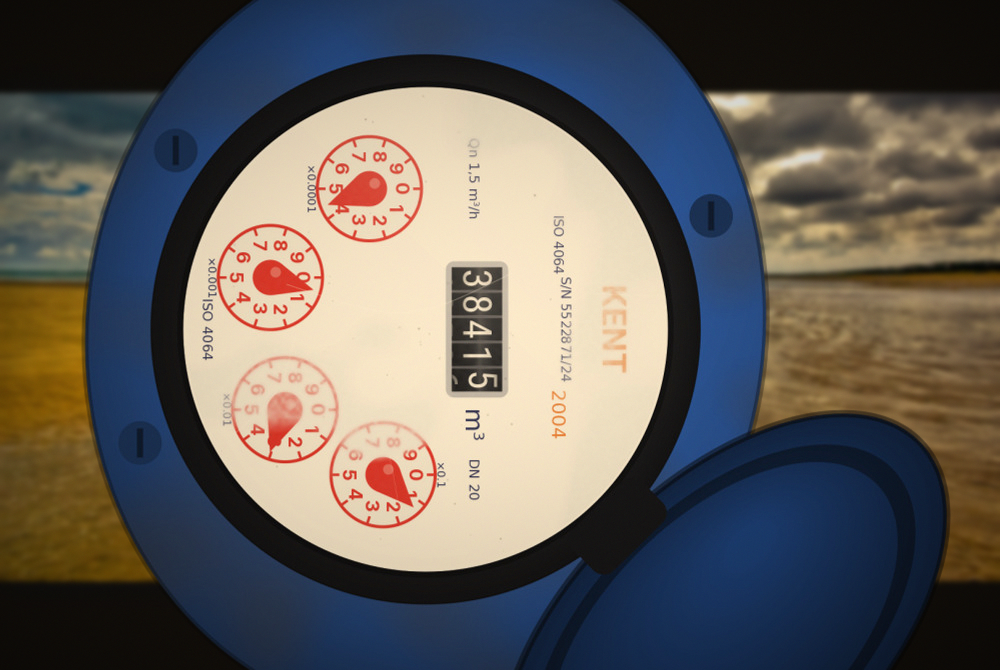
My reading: **38415.1304** m³
